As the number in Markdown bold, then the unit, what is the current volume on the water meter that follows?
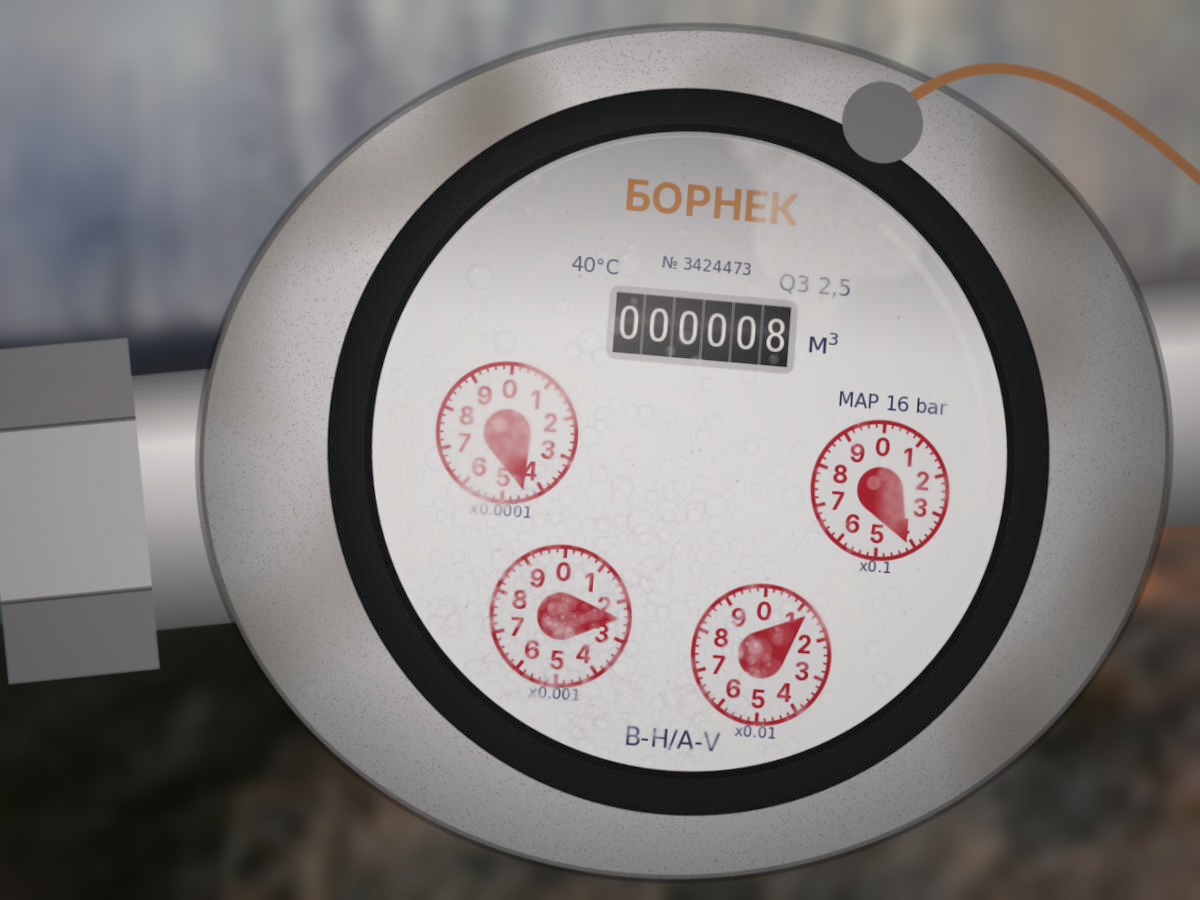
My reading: **8.4124** m³
